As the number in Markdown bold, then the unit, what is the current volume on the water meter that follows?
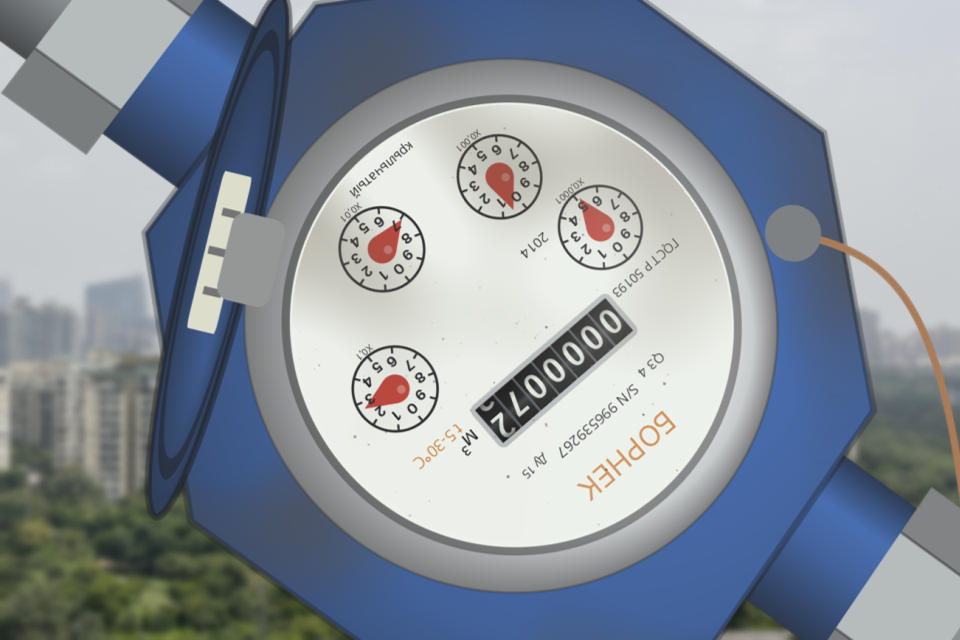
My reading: **72.2705** m³
